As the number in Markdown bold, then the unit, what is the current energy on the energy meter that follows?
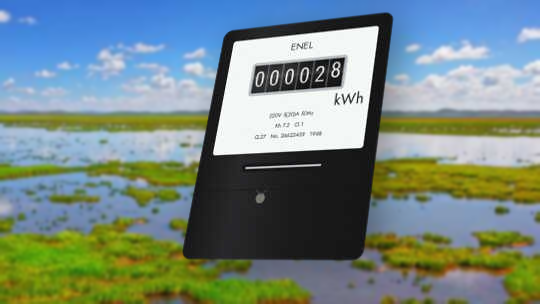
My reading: **28** kWh
